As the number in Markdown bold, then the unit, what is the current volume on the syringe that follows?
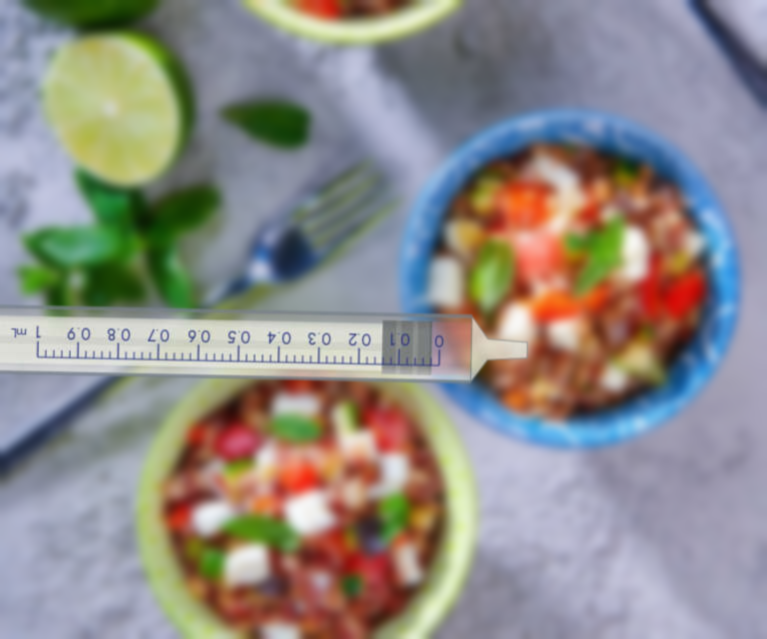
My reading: **0.02** mL
